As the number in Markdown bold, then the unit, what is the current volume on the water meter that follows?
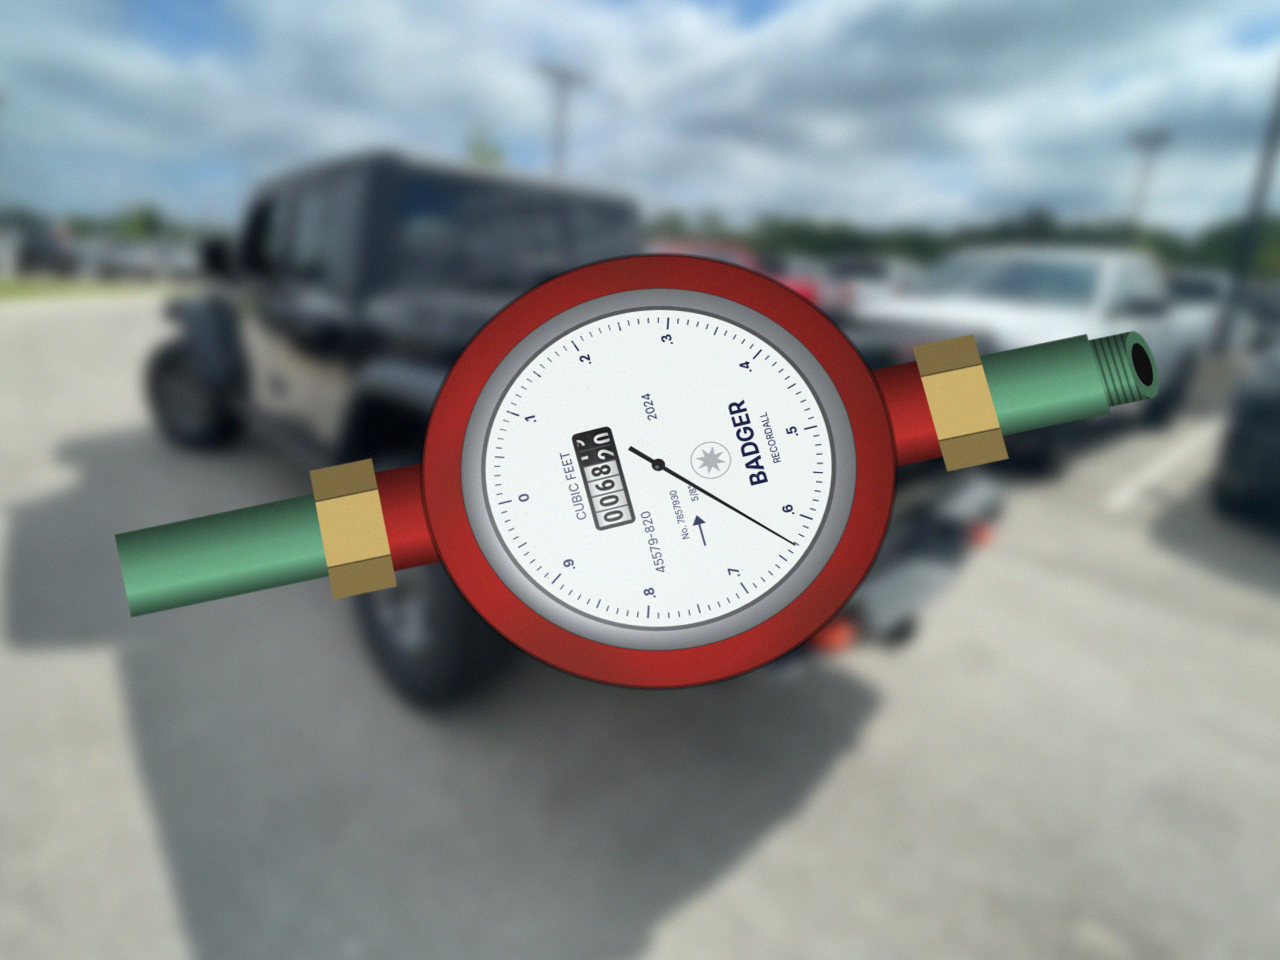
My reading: **6819.63** ft³
